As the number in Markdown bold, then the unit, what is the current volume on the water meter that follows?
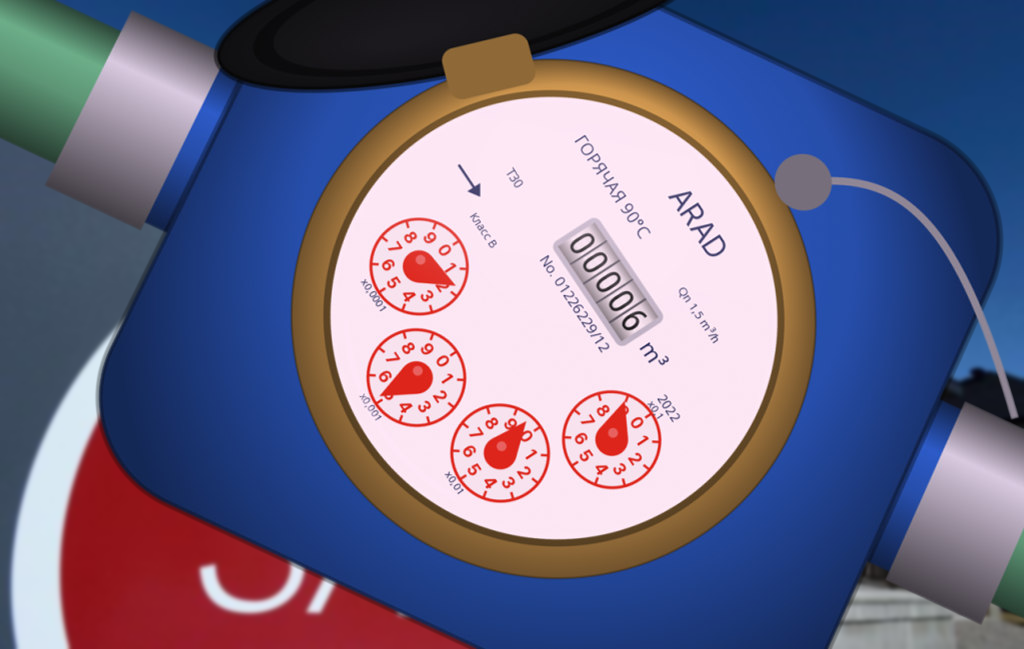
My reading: **6.8951** m³
